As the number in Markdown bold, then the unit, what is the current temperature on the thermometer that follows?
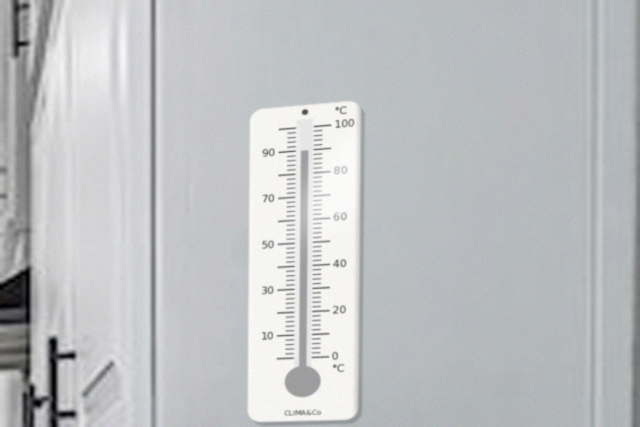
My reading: **90** °C
